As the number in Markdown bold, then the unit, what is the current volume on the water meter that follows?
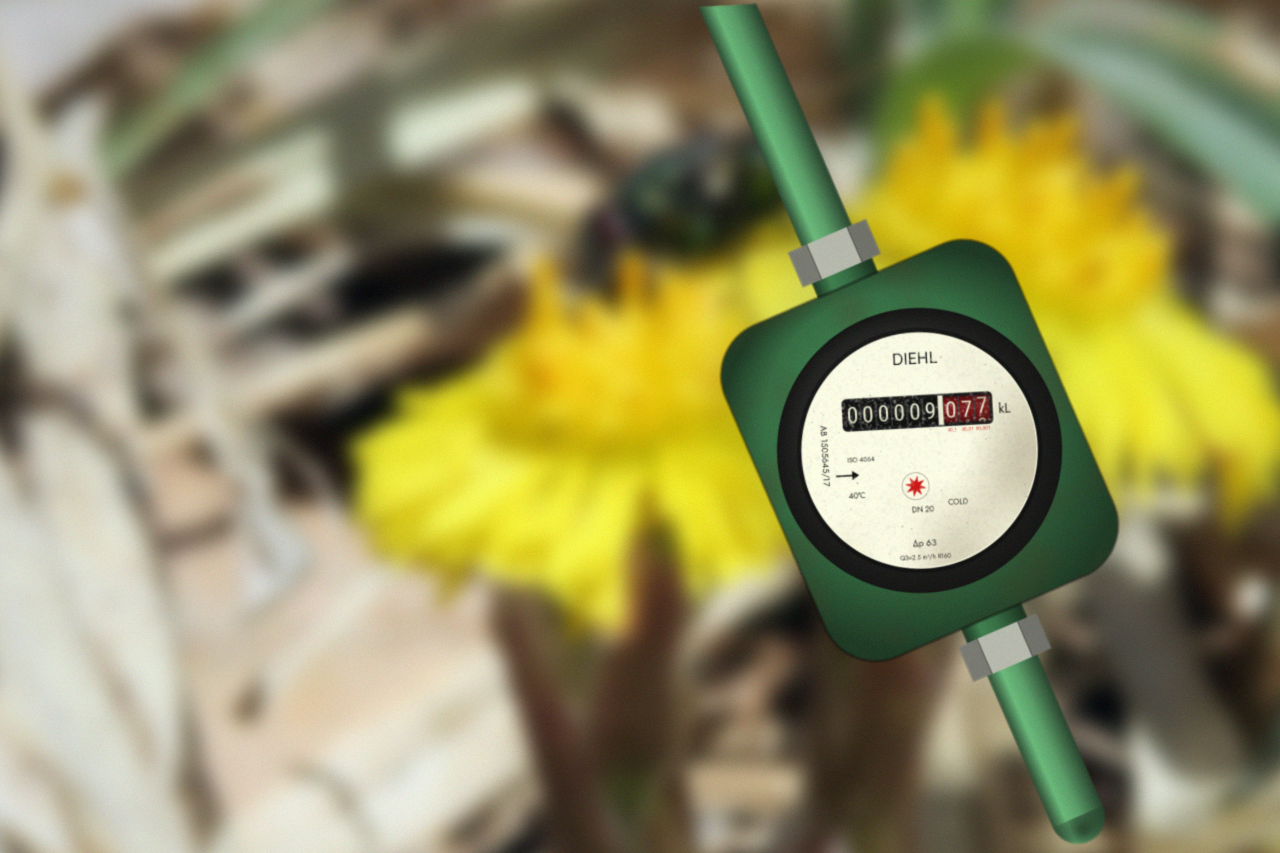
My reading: **9.077** kL
